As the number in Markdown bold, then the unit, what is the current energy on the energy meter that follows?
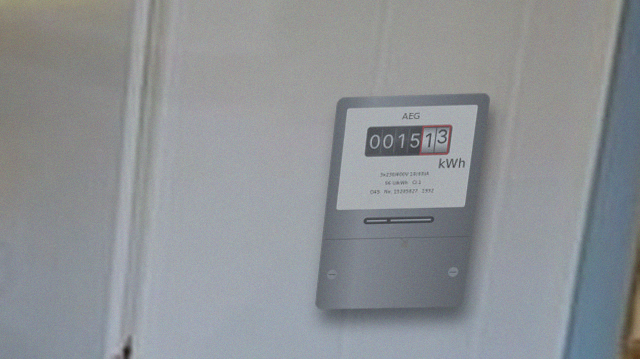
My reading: **15.13** kWh
